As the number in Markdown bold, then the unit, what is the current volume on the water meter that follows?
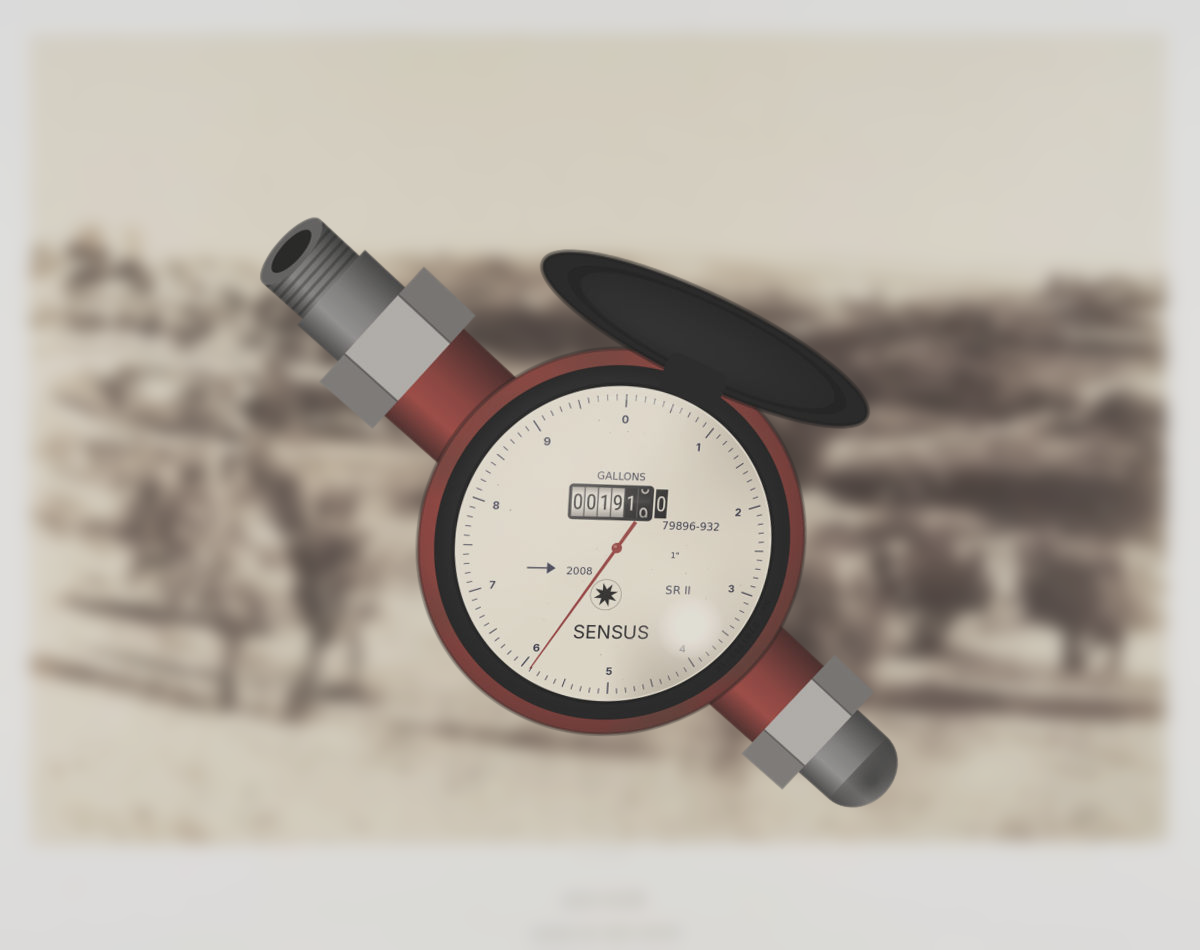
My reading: **19185.9** gal
